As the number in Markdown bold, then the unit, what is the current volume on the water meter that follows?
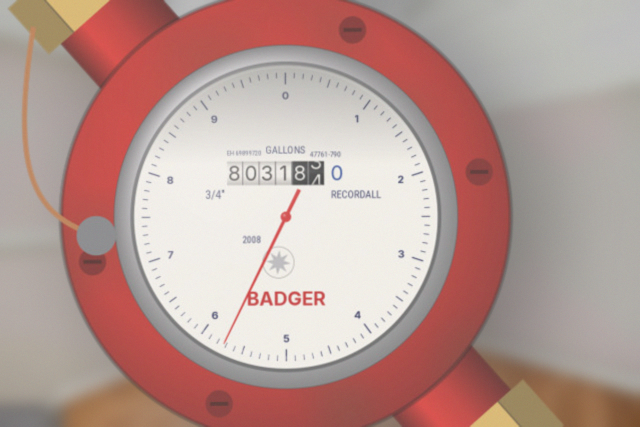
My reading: **8031835.7** gal
